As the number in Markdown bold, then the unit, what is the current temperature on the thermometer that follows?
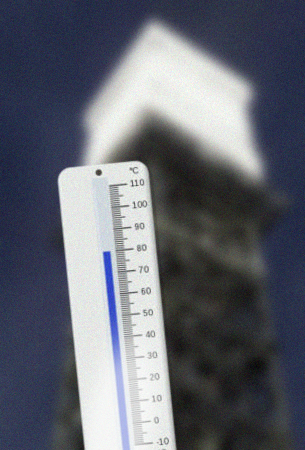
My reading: **80** °C
